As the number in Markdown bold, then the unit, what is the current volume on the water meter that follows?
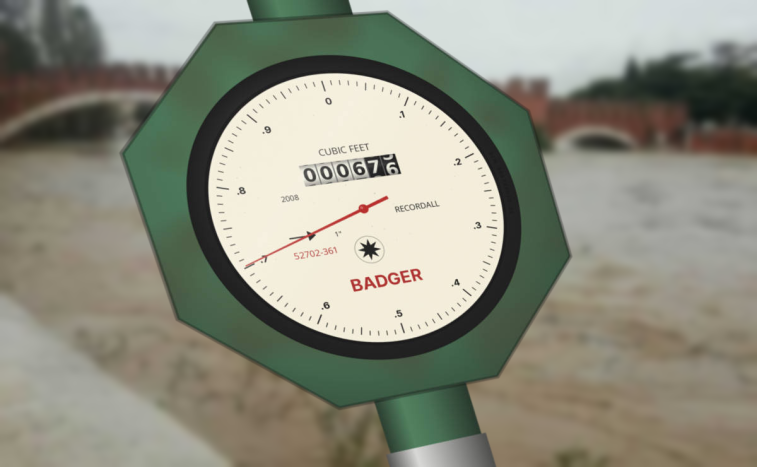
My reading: **675.70** ft³
